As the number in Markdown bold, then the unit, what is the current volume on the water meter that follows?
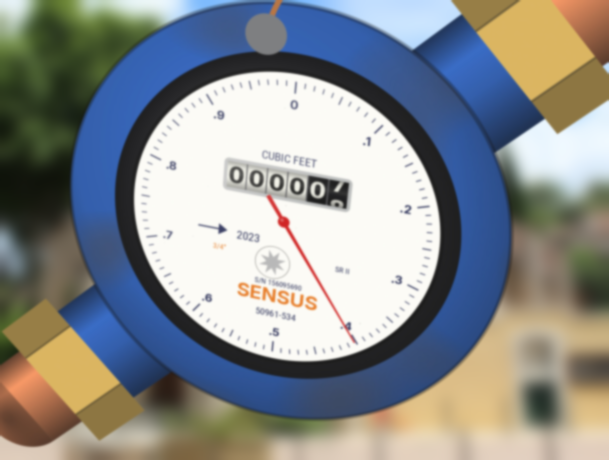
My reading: **7.40** ft³
